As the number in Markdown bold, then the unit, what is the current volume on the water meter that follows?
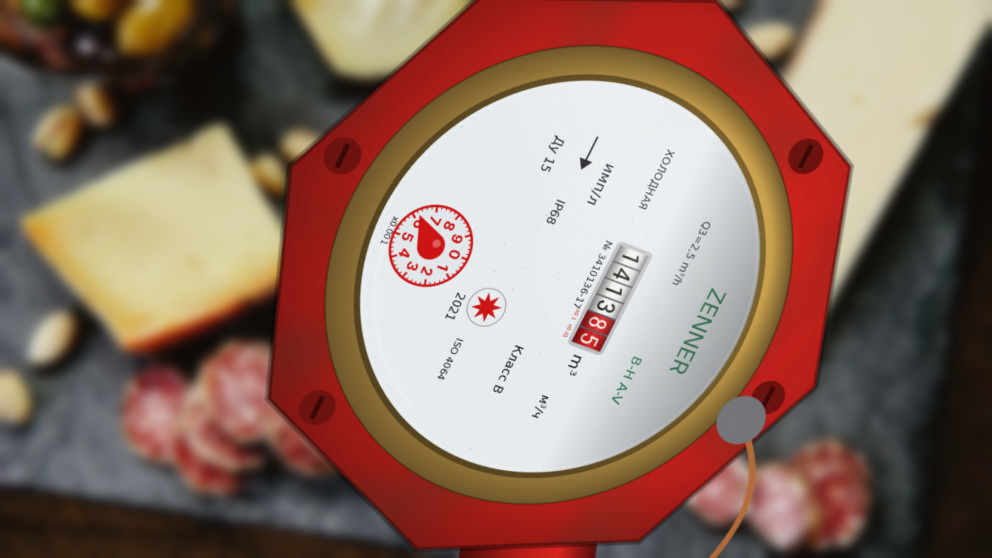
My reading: **1413.856** m³
